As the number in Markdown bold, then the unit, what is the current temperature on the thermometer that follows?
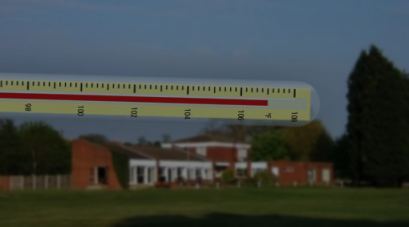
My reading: **107** °F
